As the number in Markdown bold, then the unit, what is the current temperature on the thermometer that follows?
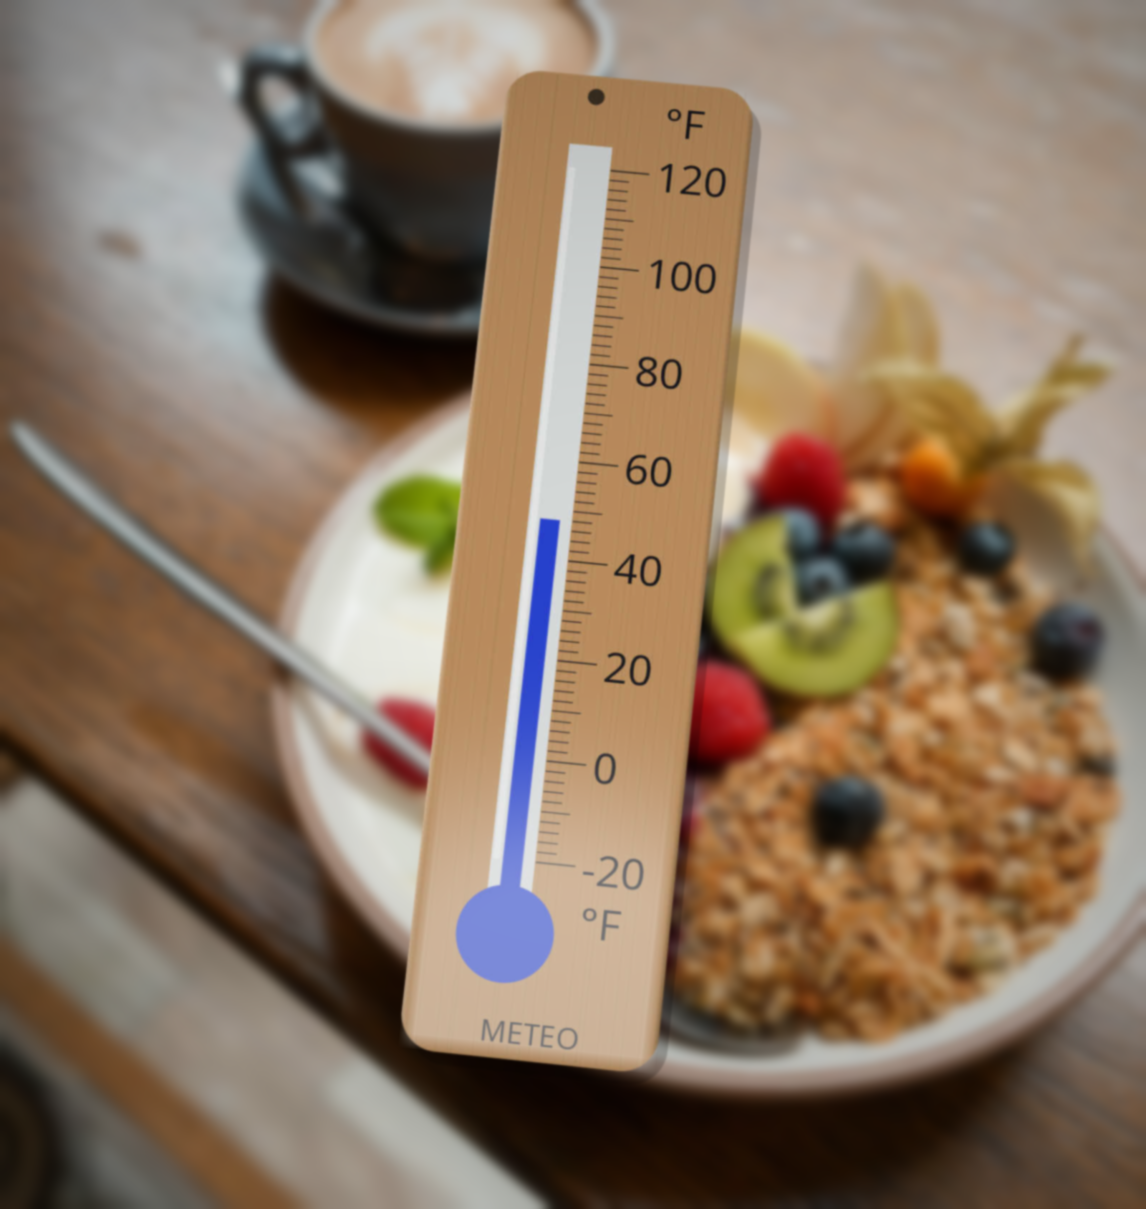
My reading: **48** °F
